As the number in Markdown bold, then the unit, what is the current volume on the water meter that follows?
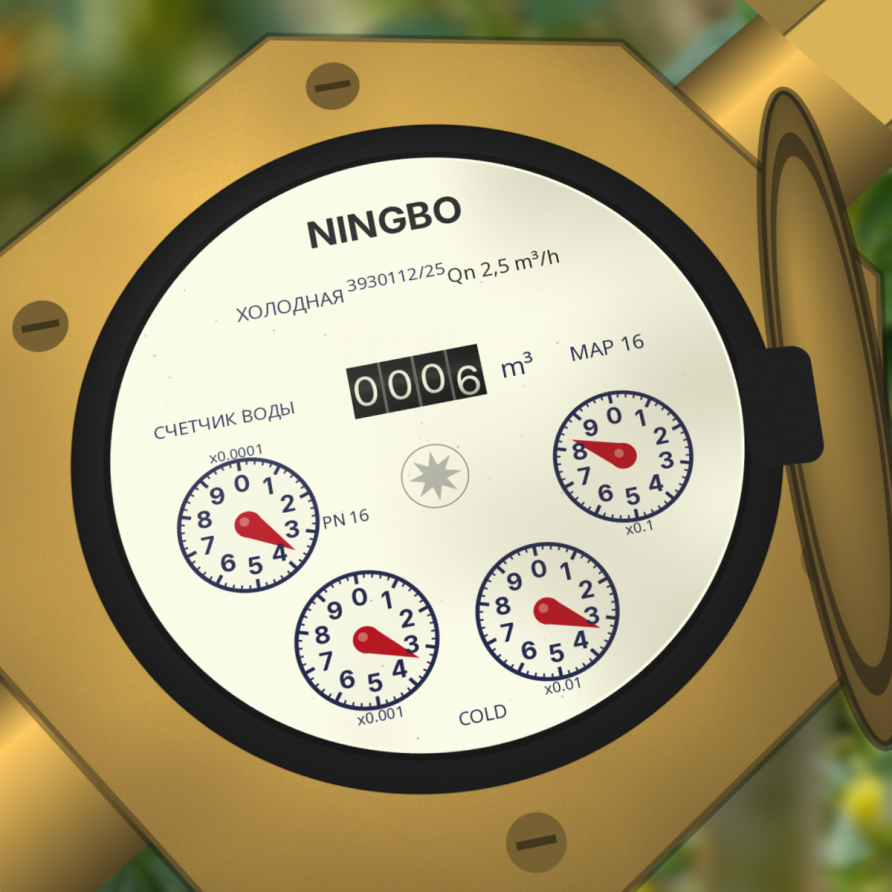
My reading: **5.8333** m³
